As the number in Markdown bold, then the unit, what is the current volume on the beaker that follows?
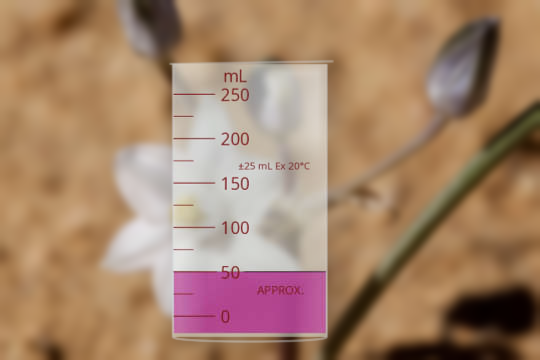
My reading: **50** mL
